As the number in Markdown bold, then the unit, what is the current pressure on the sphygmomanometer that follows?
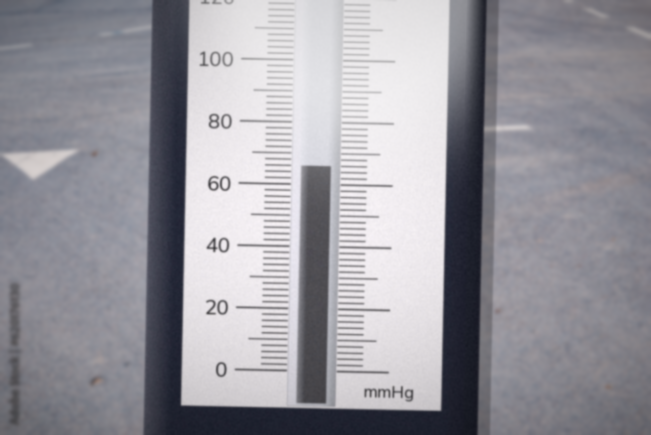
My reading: **66** mmHg
